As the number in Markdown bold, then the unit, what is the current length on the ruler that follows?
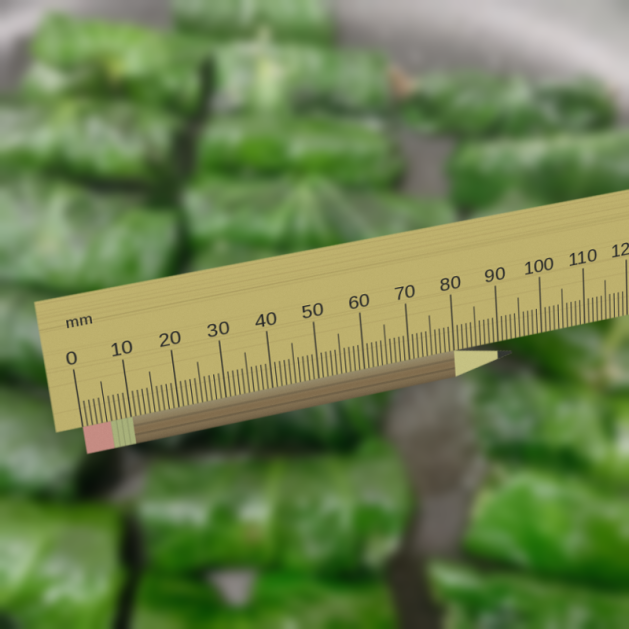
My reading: **93** mm
